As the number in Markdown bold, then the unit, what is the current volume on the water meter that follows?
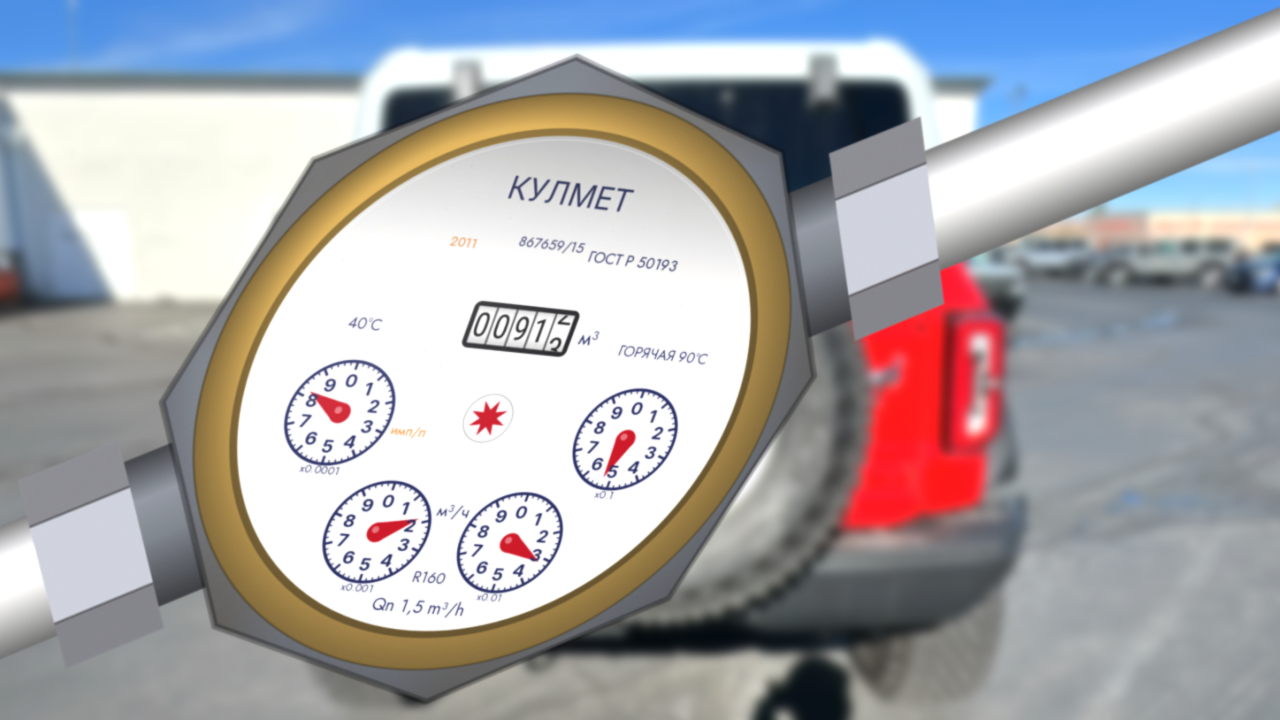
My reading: **912.5318** m³
